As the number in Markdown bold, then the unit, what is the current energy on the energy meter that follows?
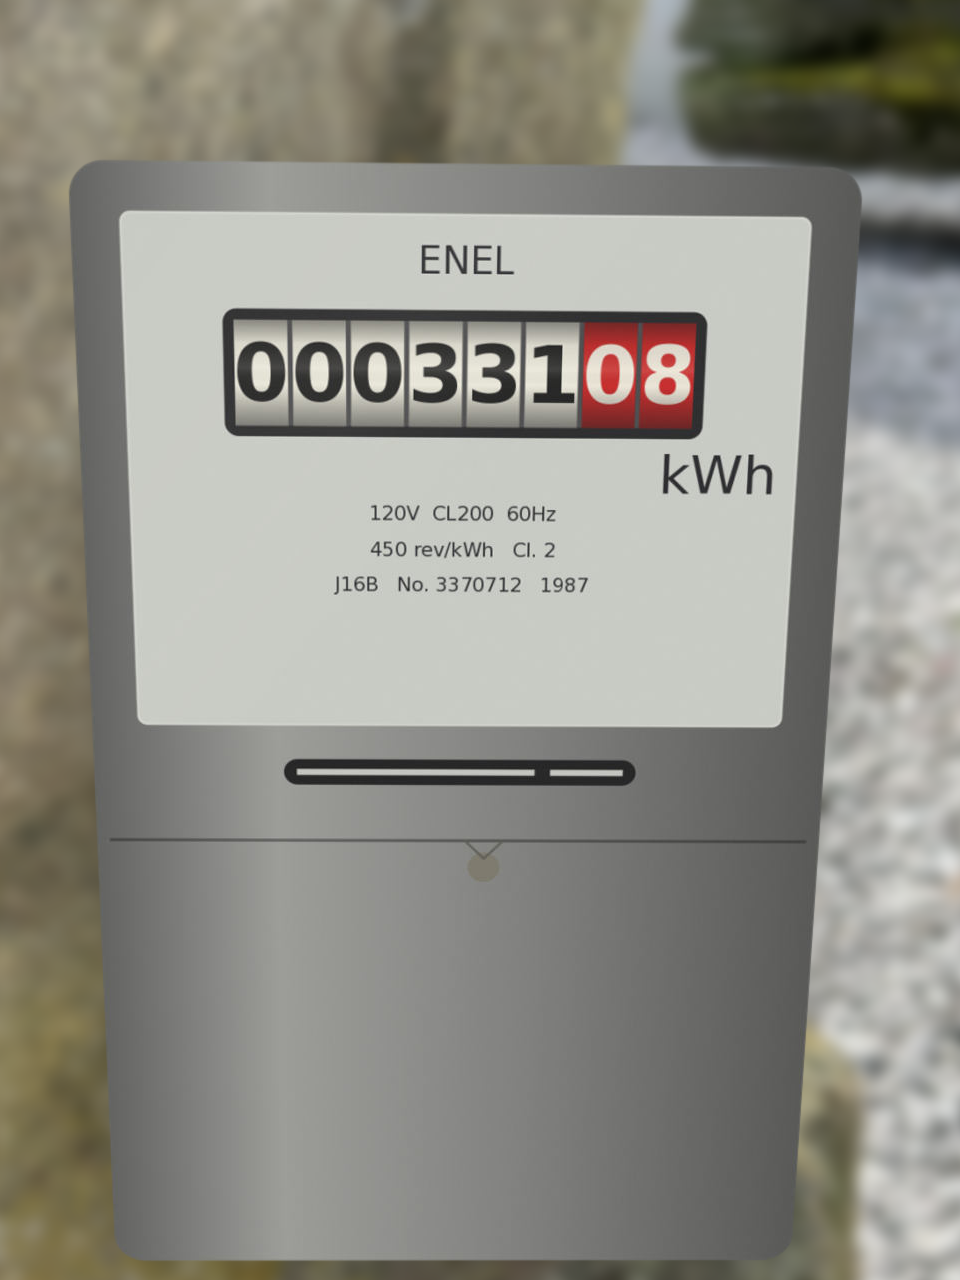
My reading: **331.08** kWh
